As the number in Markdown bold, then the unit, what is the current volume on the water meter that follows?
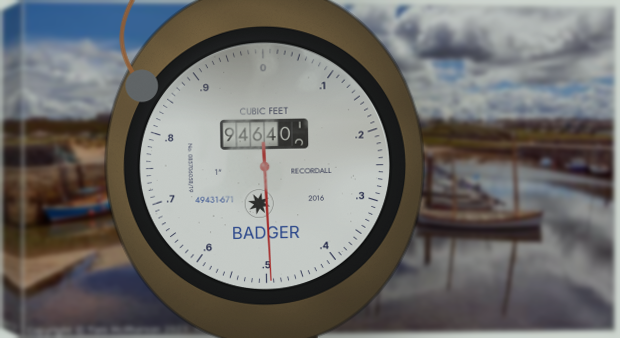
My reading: **946401.49** ft³
